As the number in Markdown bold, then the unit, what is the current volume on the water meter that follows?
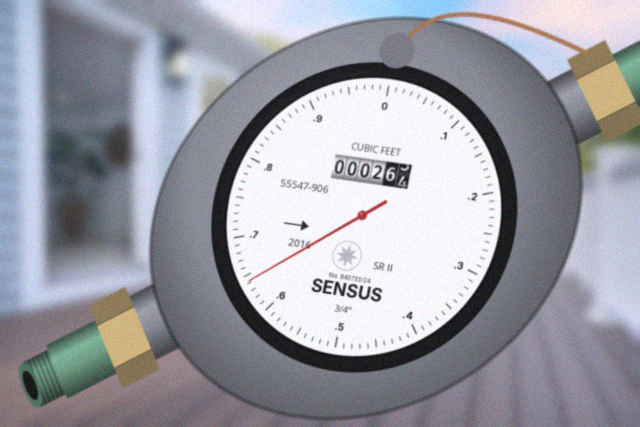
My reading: **263.64** ft³
